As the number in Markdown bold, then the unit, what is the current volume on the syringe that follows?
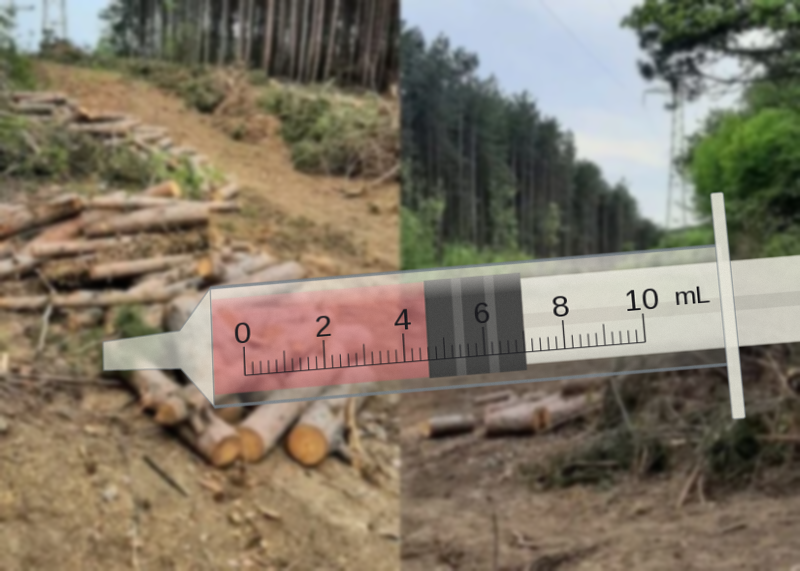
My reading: **4.6** mL
